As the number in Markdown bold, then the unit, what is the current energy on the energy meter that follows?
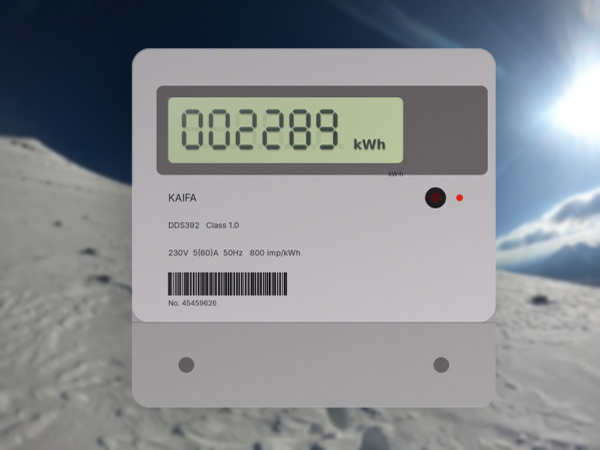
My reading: **2289** kWh
